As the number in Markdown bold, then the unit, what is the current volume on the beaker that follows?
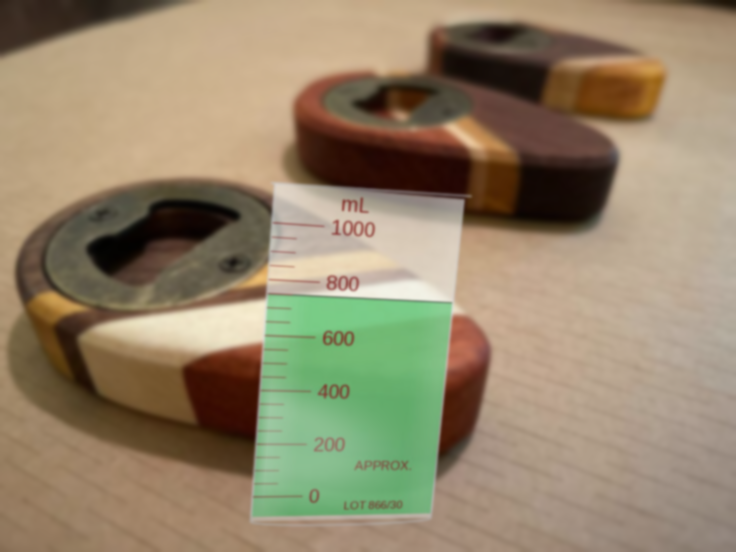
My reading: **750** mL
